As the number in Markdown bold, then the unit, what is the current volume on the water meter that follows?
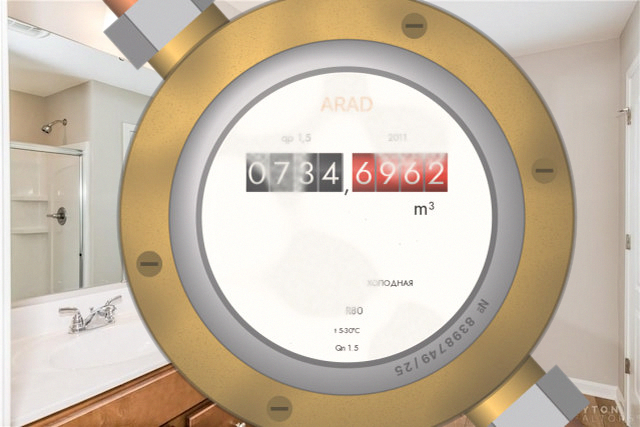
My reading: **734.6962** m³
